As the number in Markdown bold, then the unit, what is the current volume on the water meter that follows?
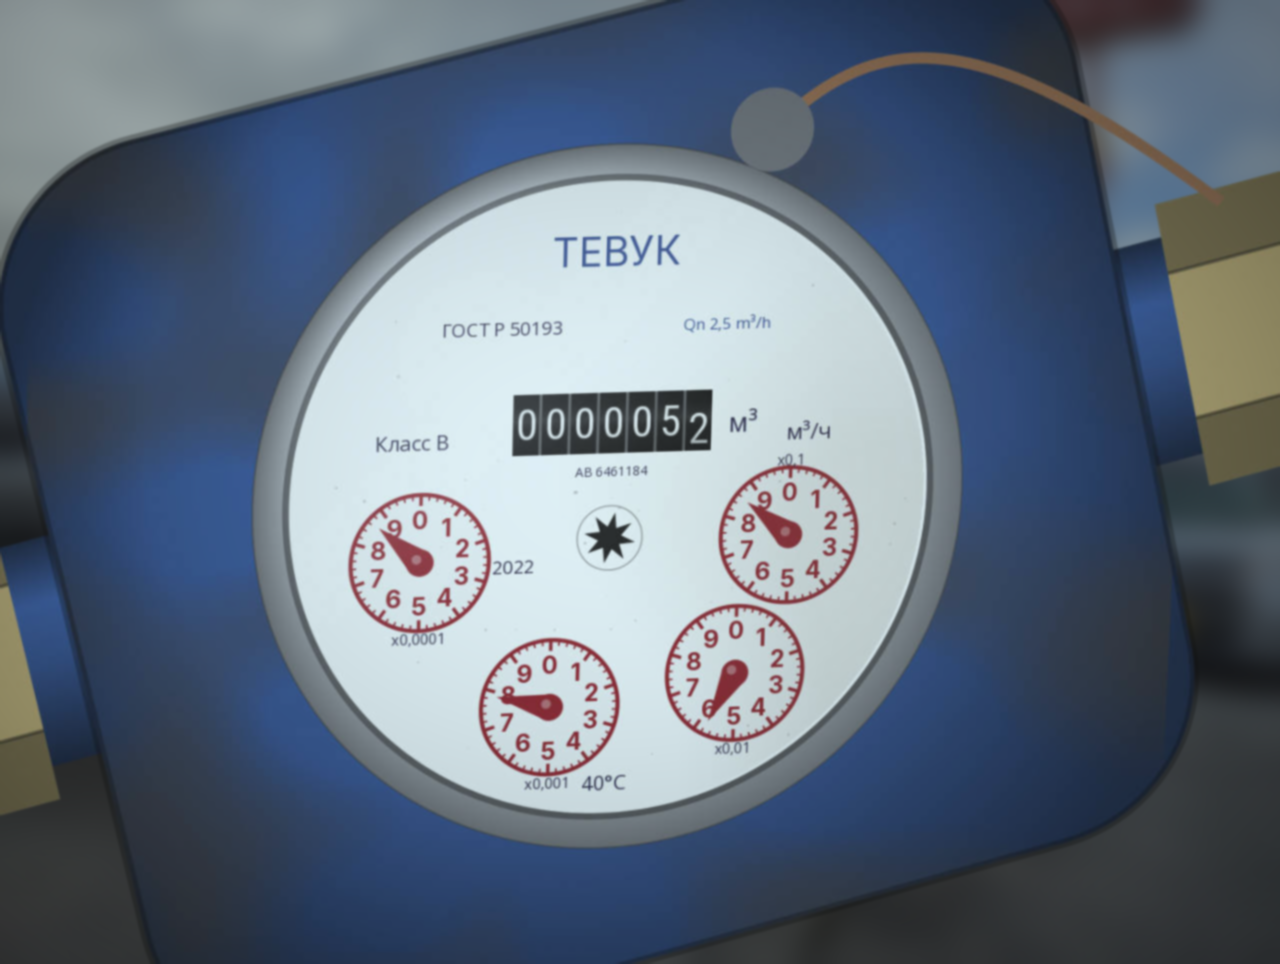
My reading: **51.8578** m³
